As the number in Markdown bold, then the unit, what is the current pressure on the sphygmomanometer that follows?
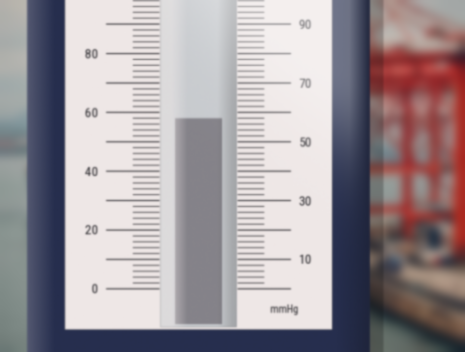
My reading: **58** mmHg
